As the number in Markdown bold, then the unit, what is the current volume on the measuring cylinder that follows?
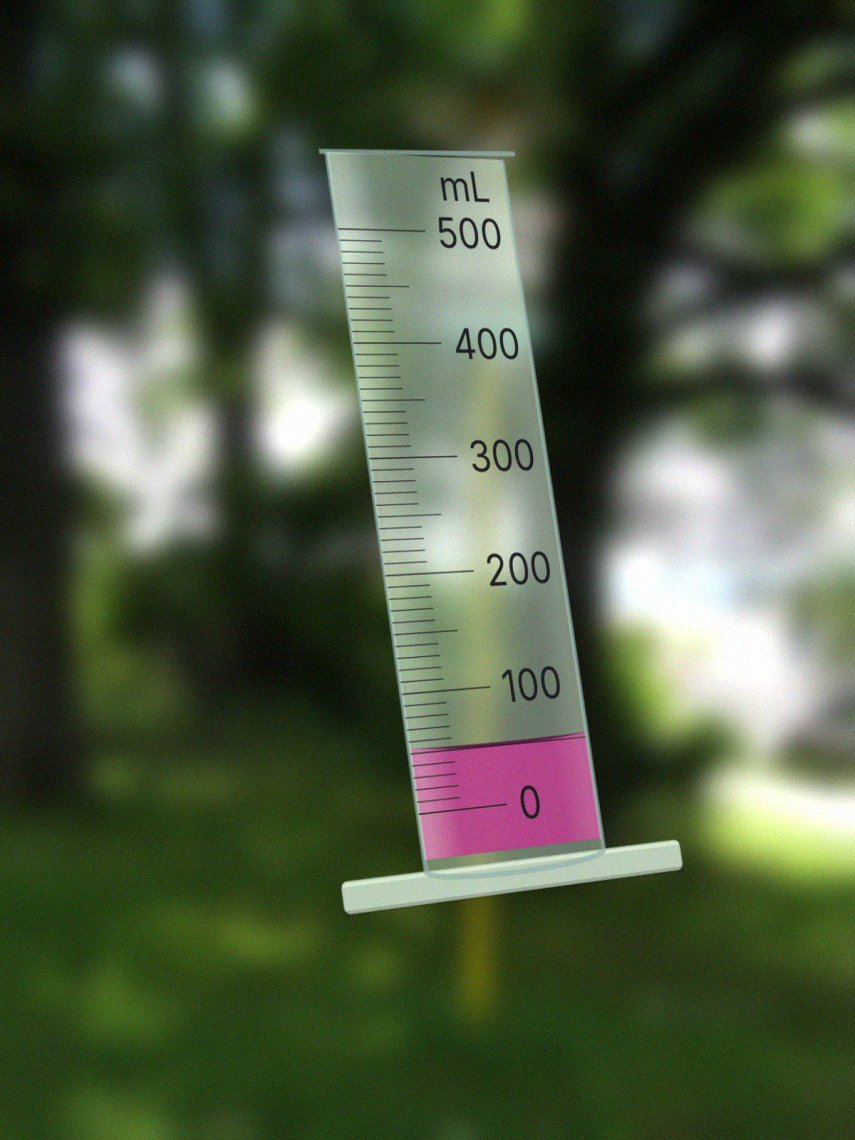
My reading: **50** mL
